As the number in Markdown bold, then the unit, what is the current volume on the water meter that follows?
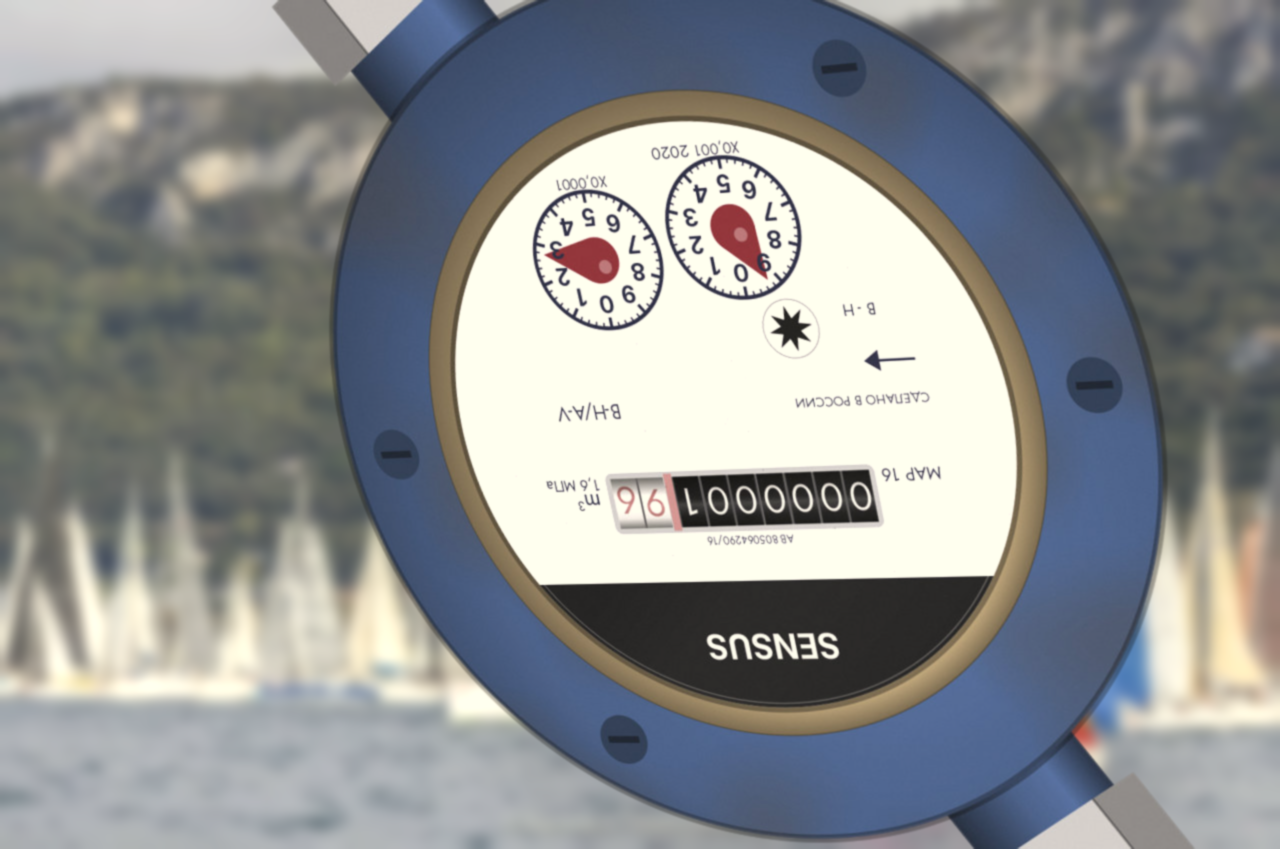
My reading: **1.9592** m³
